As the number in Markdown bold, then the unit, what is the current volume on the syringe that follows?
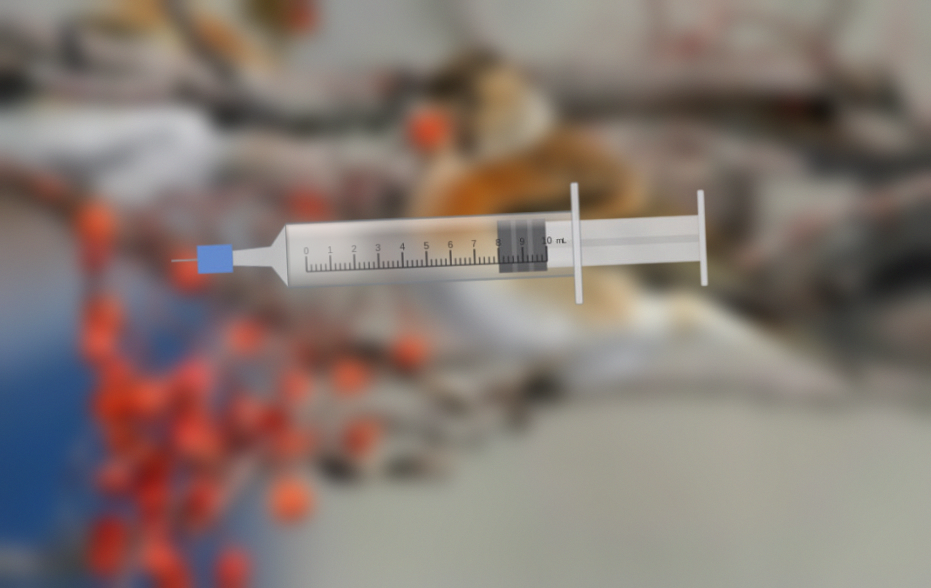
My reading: **8** mL
